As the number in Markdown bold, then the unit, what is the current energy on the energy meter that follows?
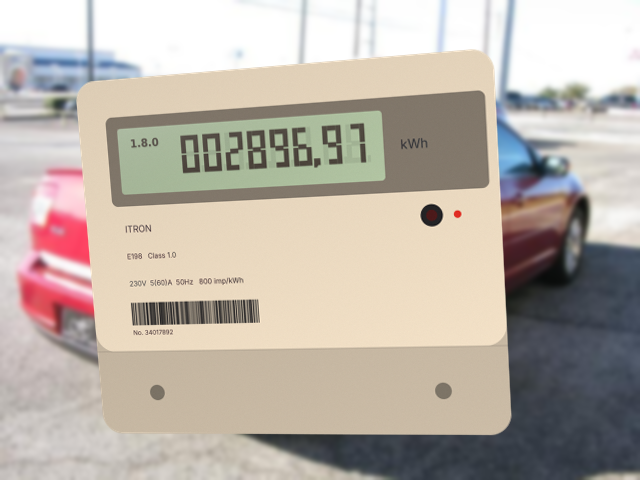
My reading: **2896.97** kWh
